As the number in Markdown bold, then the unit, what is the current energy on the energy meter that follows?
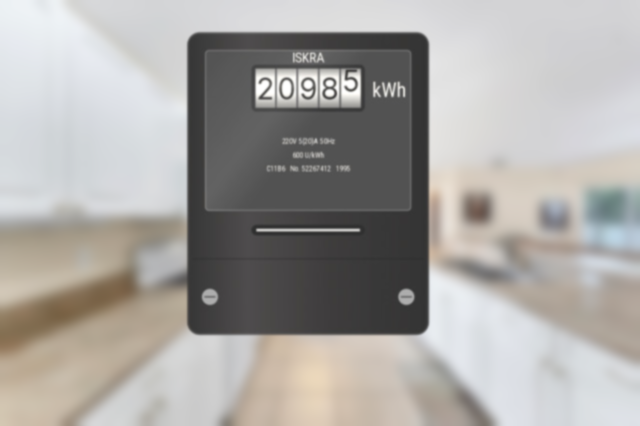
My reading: **20985** kWh
